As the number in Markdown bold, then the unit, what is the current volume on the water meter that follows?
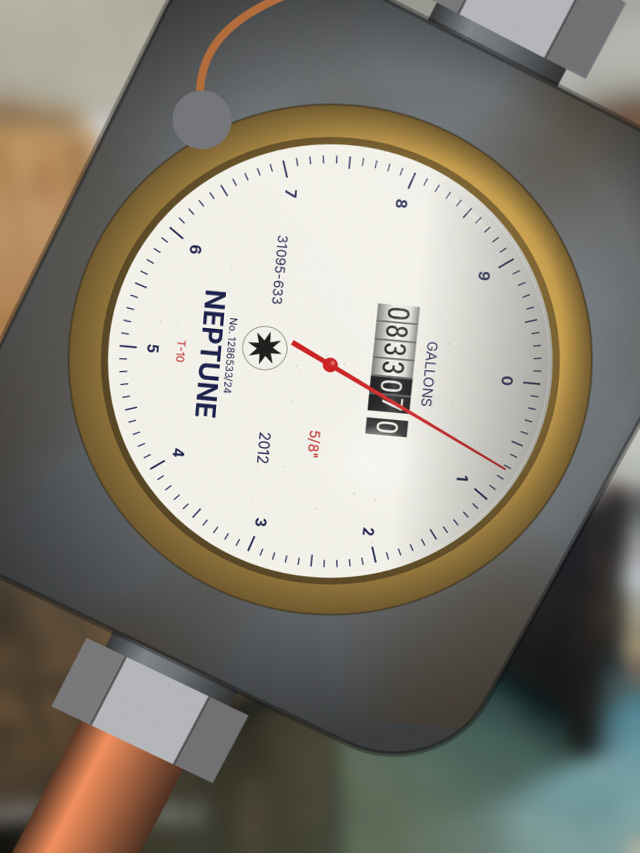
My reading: **833070.7** gal
